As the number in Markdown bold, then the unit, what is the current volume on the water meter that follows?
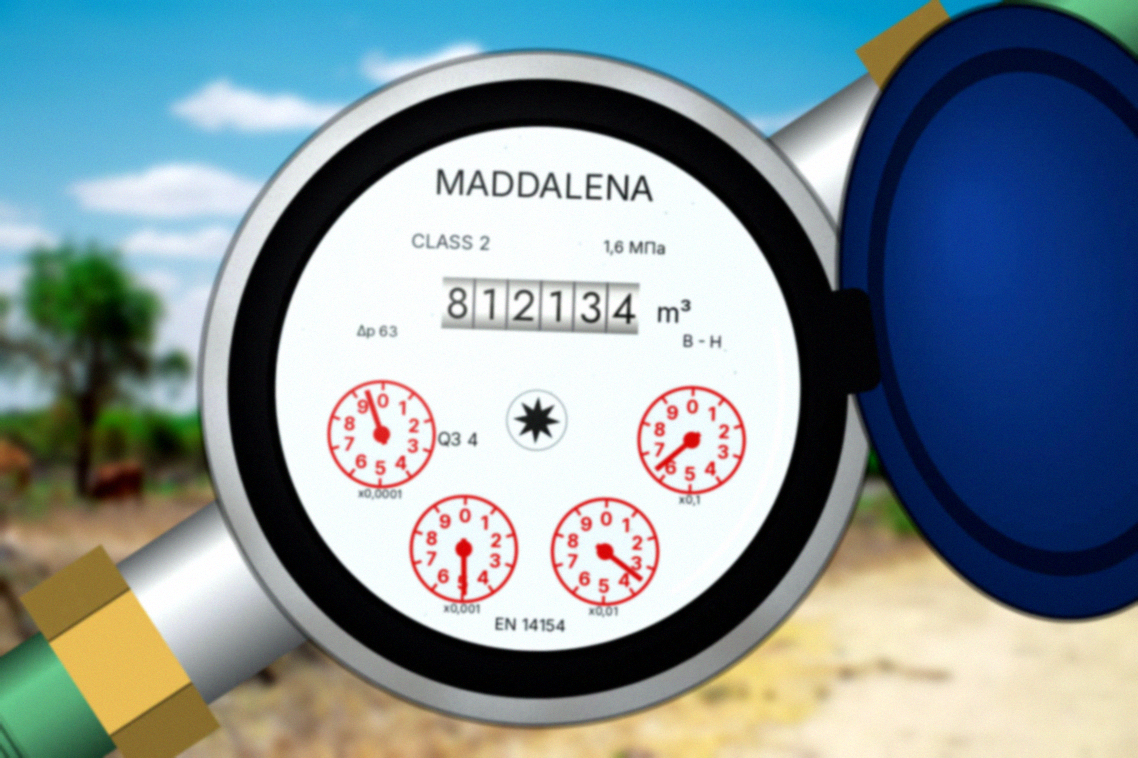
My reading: **812134.6349** m³
